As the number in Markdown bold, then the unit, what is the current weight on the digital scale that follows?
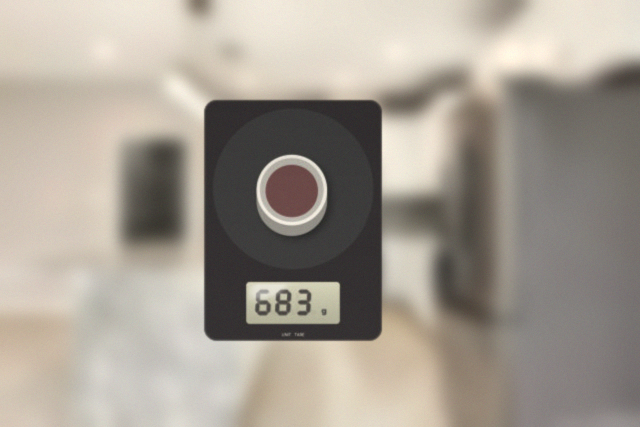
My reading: **683** g
